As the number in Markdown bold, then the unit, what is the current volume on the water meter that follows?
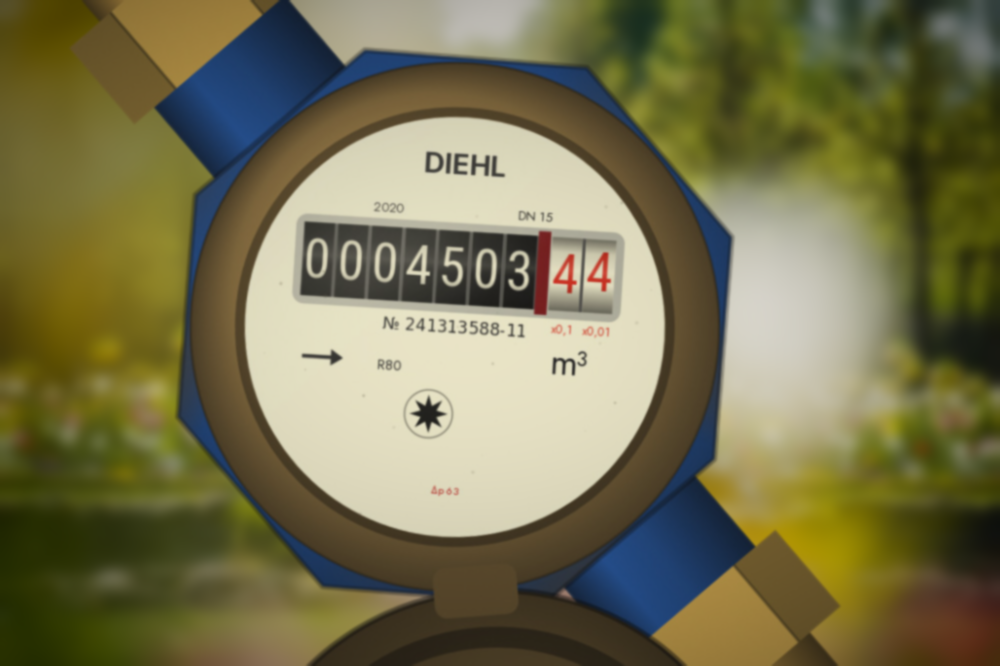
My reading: **4503.44** m³
